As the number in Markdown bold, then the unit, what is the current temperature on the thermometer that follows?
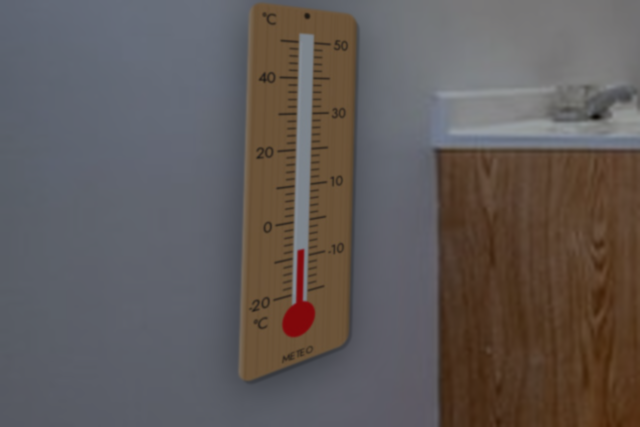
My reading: **-8** °C
